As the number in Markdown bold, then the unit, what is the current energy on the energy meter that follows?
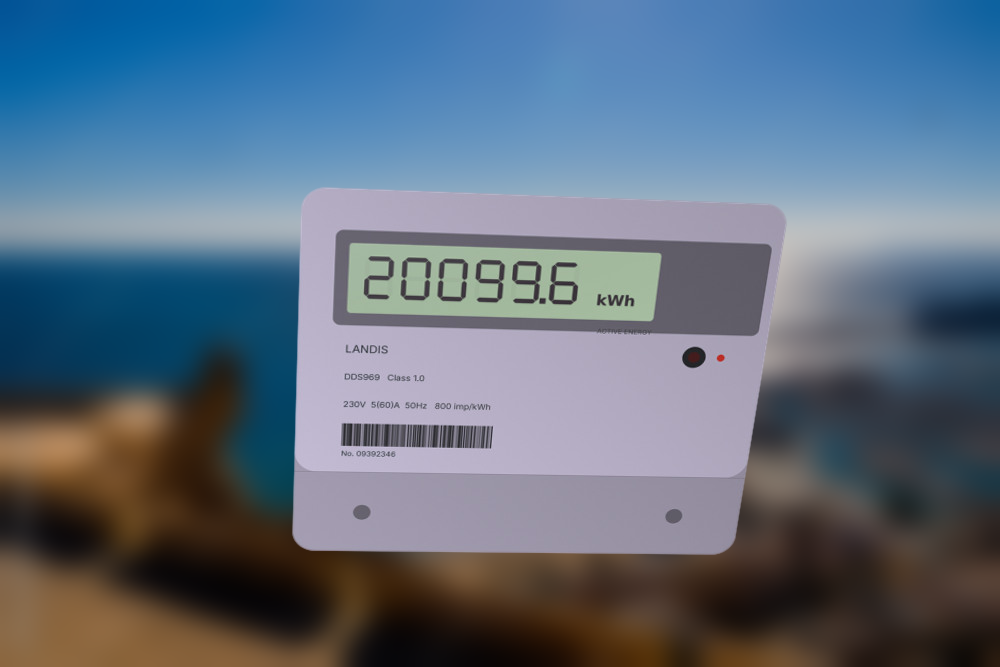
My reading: **20099.6** kWh
